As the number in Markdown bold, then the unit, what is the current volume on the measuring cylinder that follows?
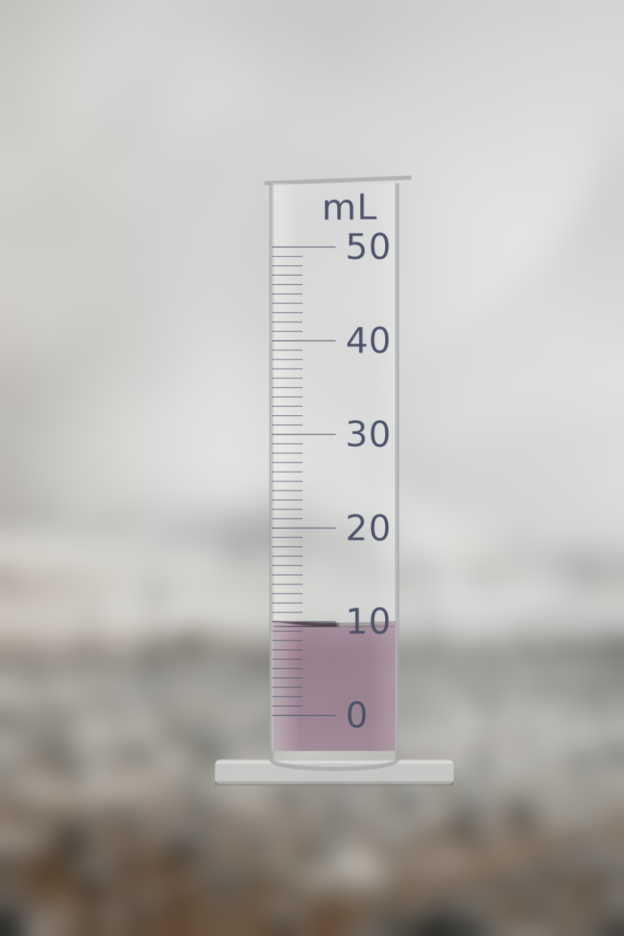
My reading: **9.5** mL
